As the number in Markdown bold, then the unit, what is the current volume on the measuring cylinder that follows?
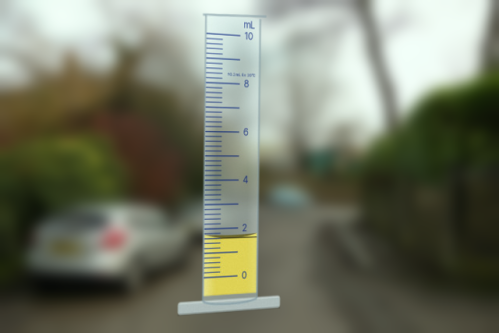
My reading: **1.6** mL
